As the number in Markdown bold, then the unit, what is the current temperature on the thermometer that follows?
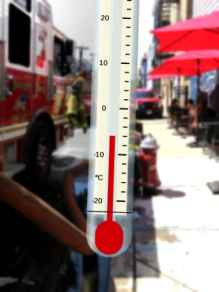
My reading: **-6** °C
